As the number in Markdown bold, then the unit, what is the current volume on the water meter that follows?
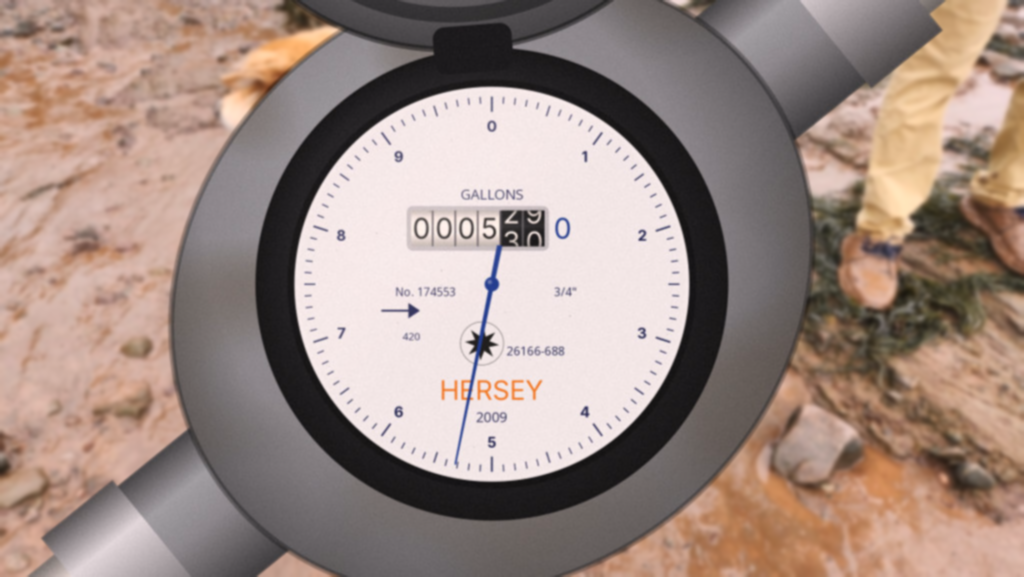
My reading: **5295.3** gal
